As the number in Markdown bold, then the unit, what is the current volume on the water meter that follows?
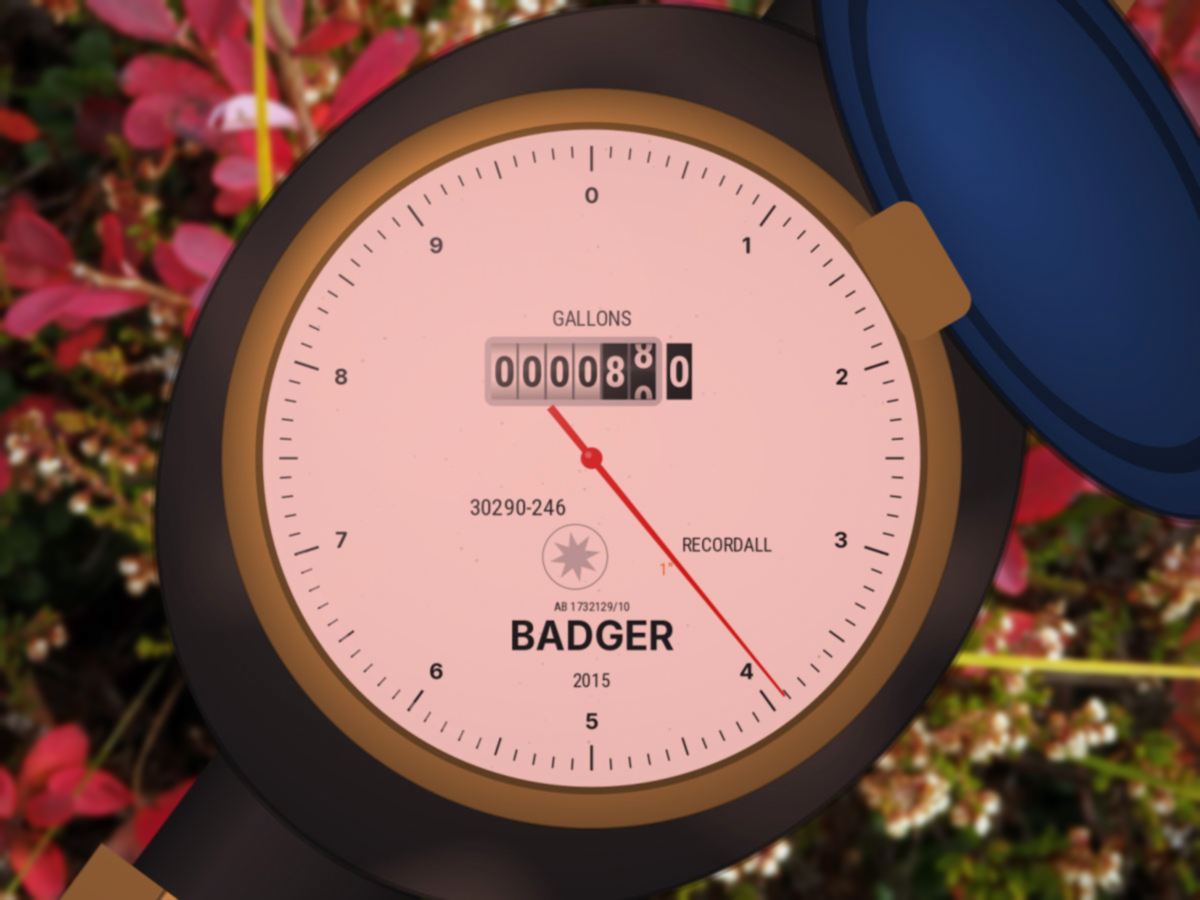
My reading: **883.9** gal
